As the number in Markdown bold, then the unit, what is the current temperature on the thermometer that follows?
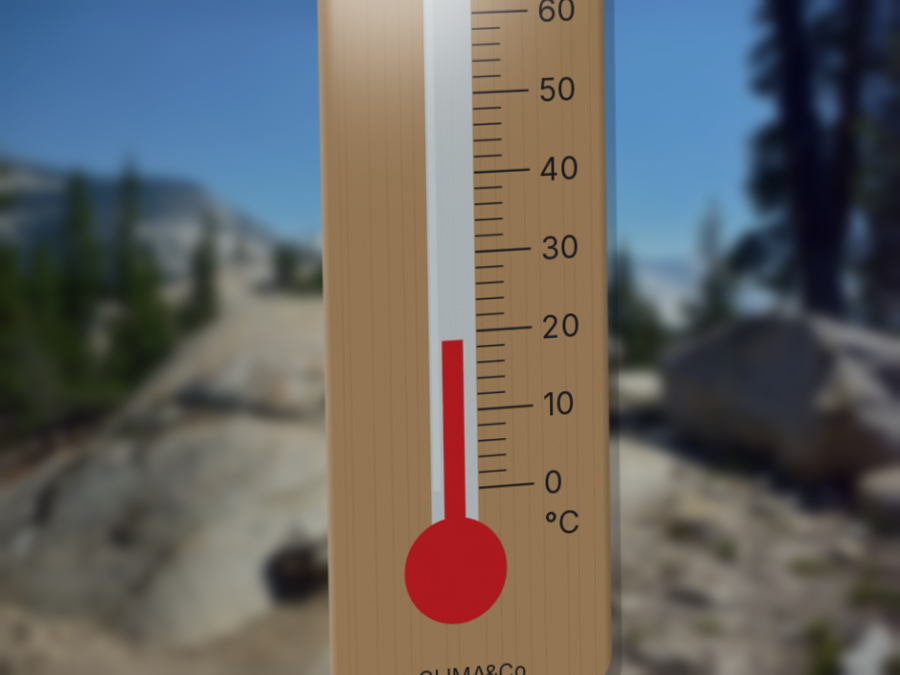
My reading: **19** °C
